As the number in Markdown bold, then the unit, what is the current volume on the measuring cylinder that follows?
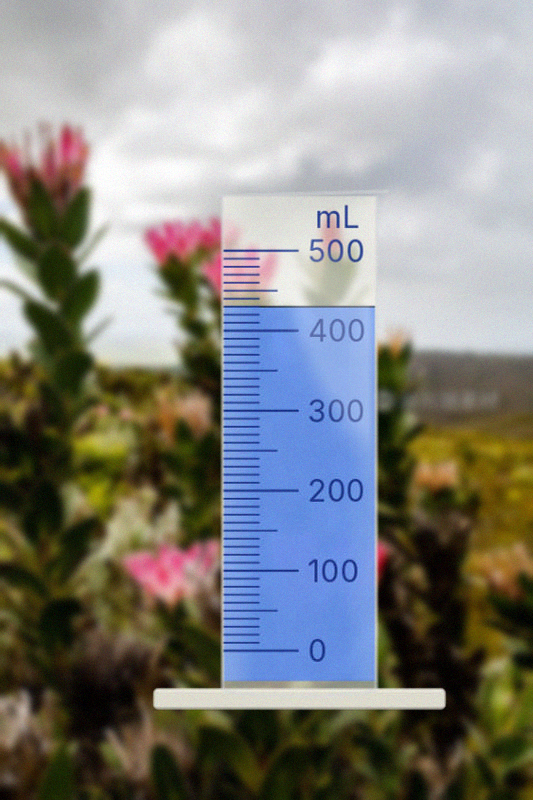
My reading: **430** mL
